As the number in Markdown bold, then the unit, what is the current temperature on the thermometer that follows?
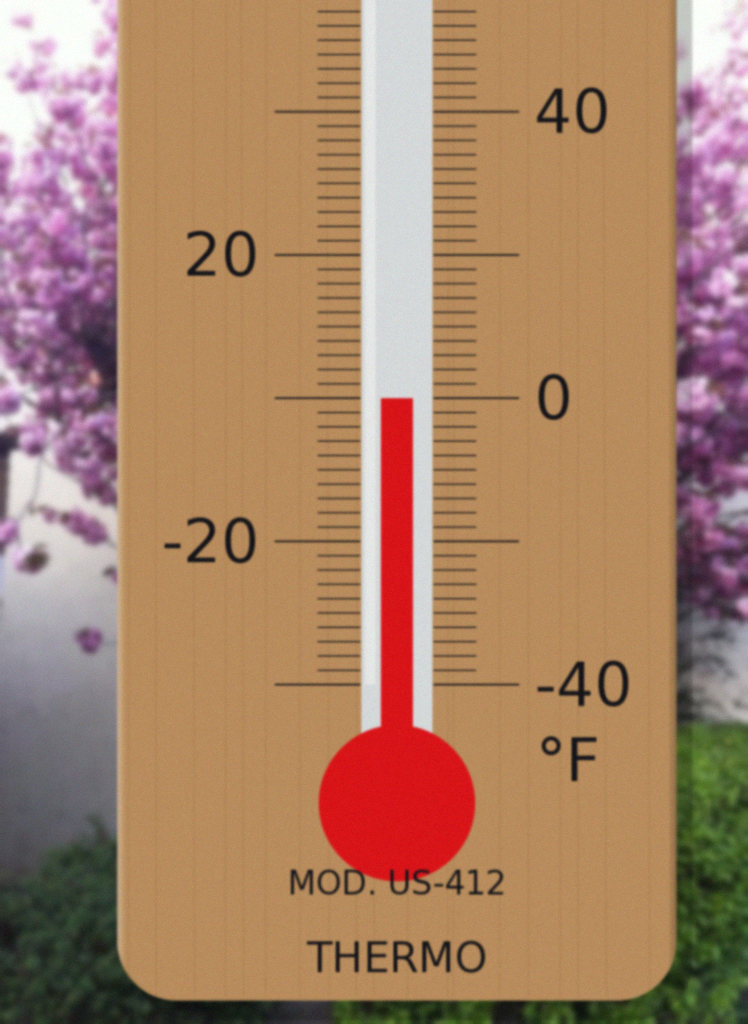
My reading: **0** °F
